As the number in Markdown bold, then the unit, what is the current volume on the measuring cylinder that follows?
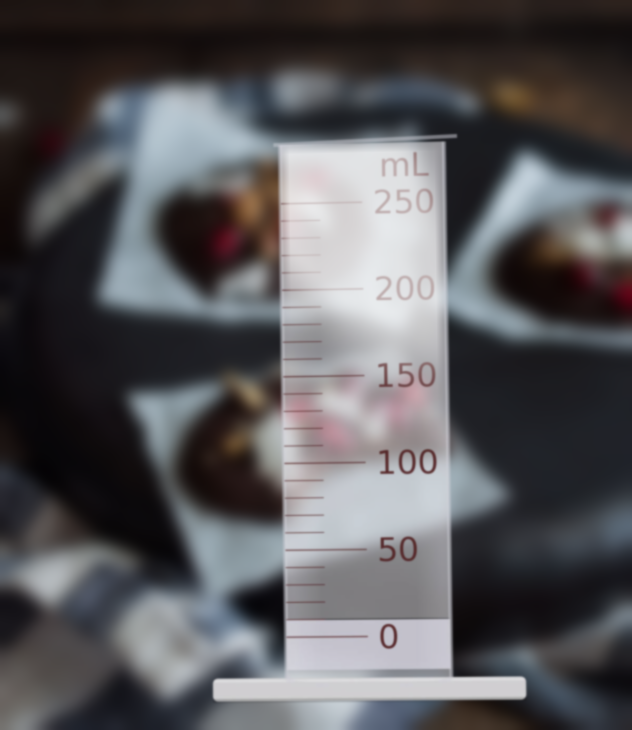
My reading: **10** mL
